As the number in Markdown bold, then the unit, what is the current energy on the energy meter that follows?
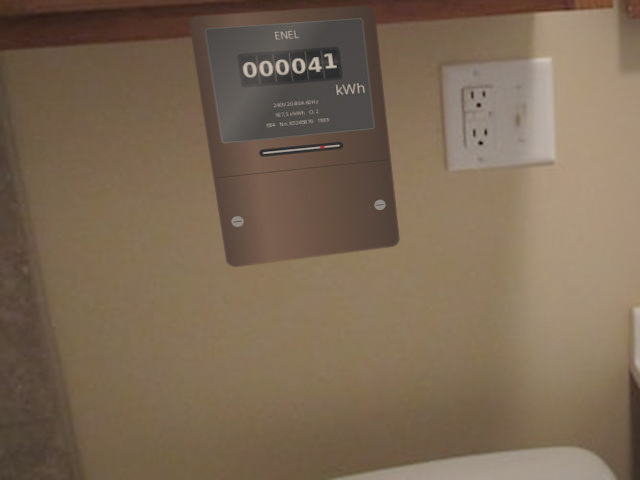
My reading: **41** kWh
